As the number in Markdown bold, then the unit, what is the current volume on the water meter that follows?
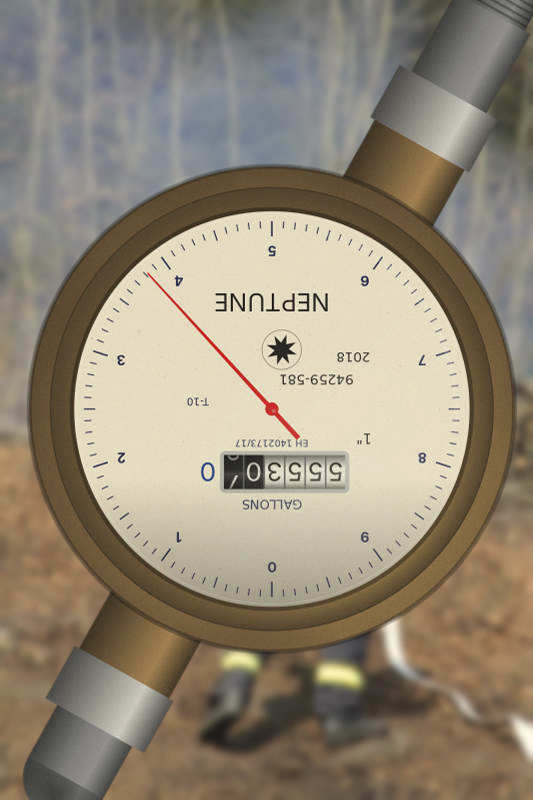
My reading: **5553073.8** gal
